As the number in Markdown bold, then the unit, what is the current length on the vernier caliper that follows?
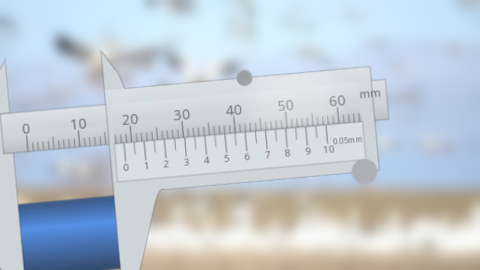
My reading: **18.5** mm
